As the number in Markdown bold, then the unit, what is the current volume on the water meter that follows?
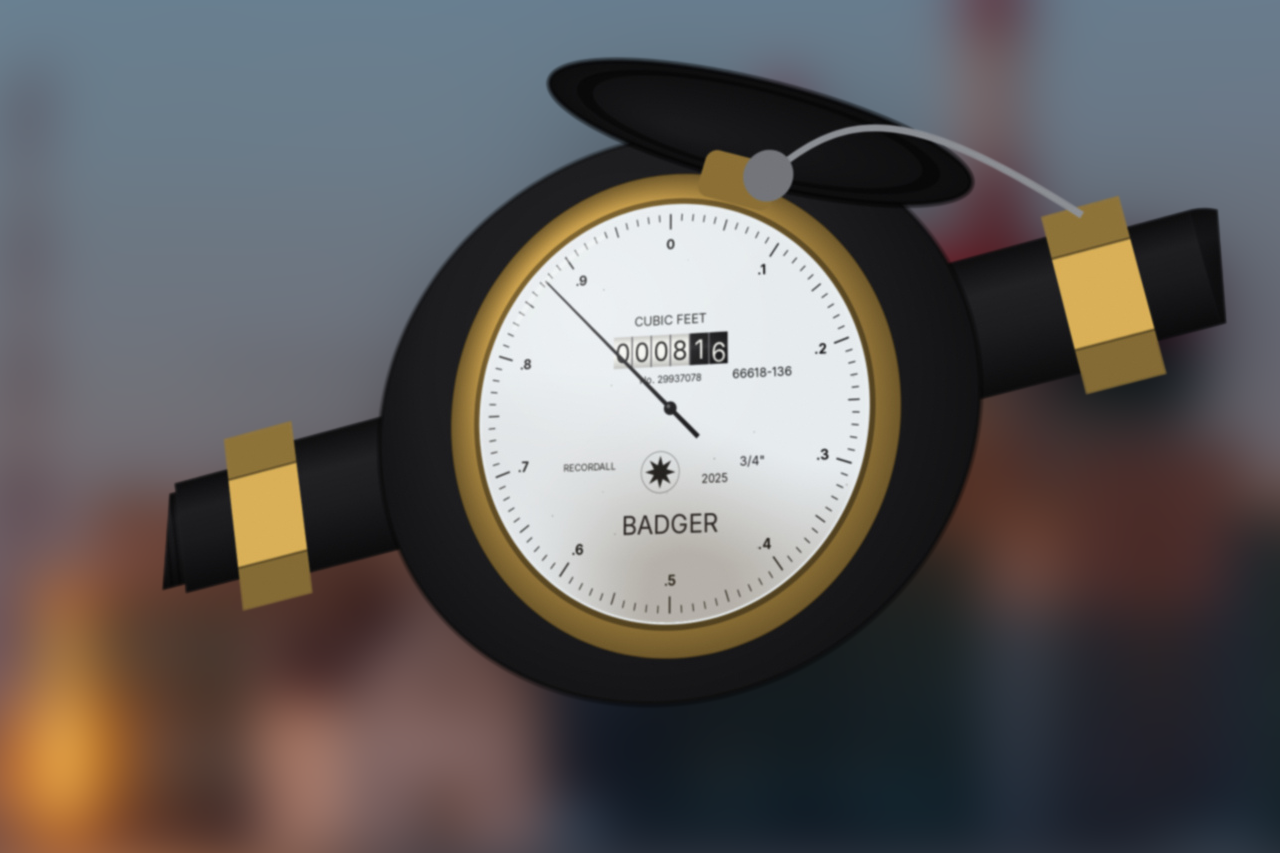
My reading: **815.87** ft³
